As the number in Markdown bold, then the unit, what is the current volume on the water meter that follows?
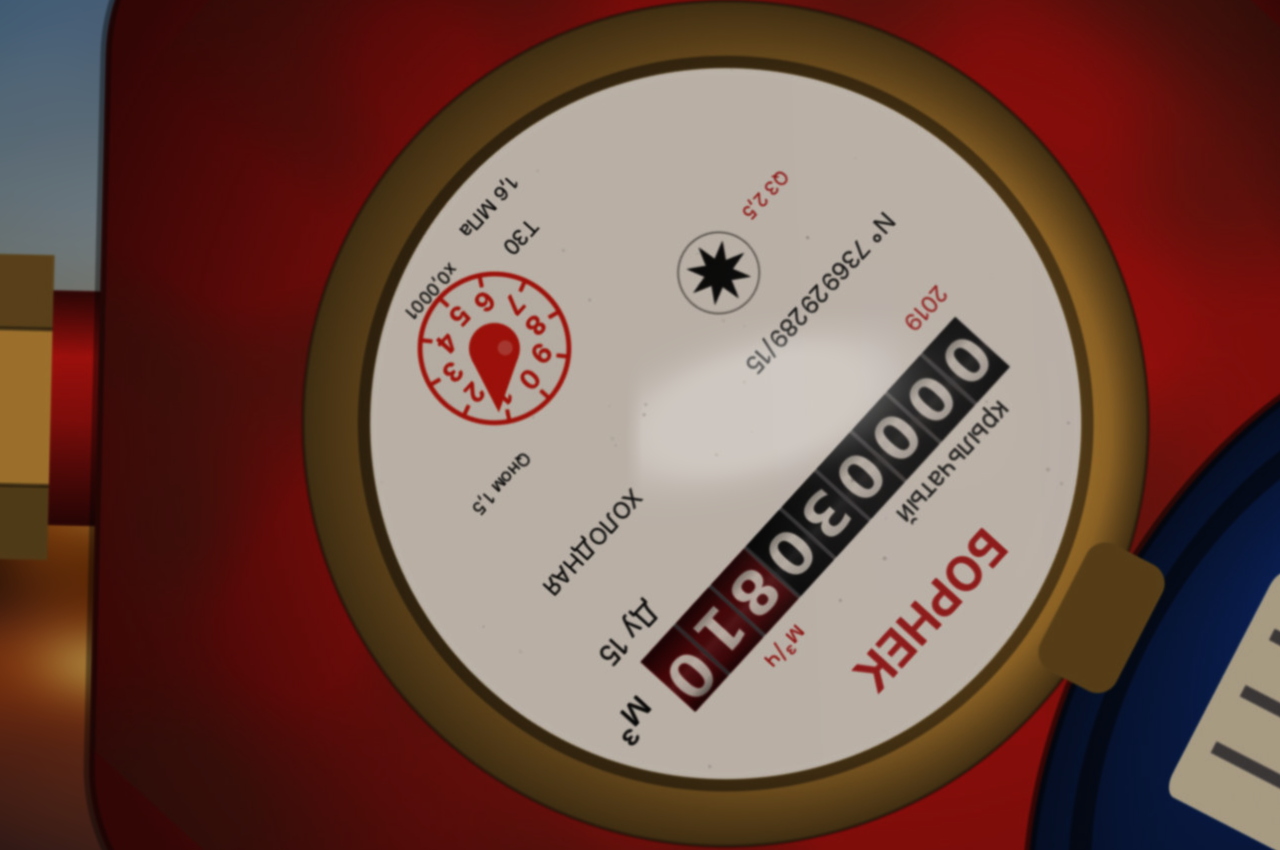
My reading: **30.8101** m³
